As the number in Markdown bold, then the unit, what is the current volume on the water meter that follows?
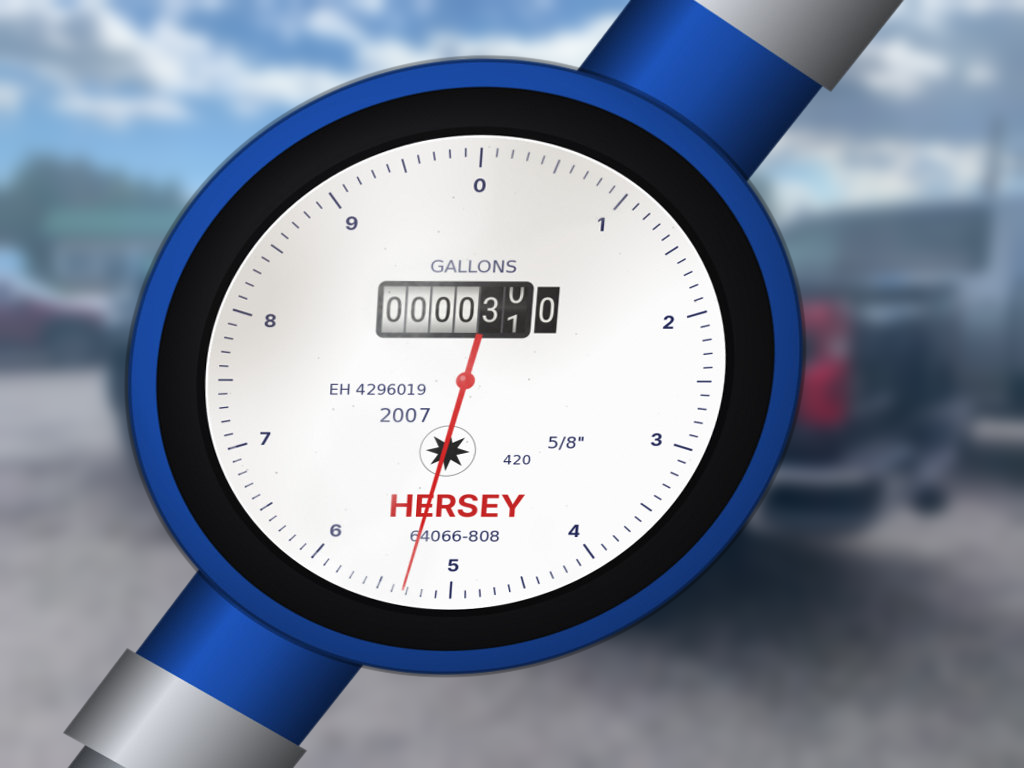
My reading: **305.3** gal
